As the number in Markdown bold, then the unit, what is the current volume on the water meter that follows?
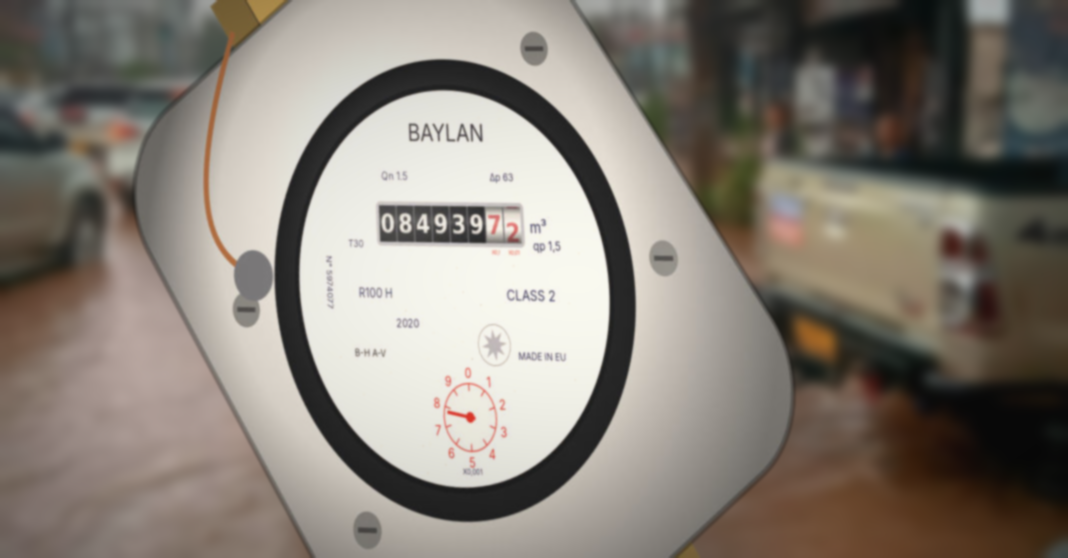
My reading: **84939.717** m³
